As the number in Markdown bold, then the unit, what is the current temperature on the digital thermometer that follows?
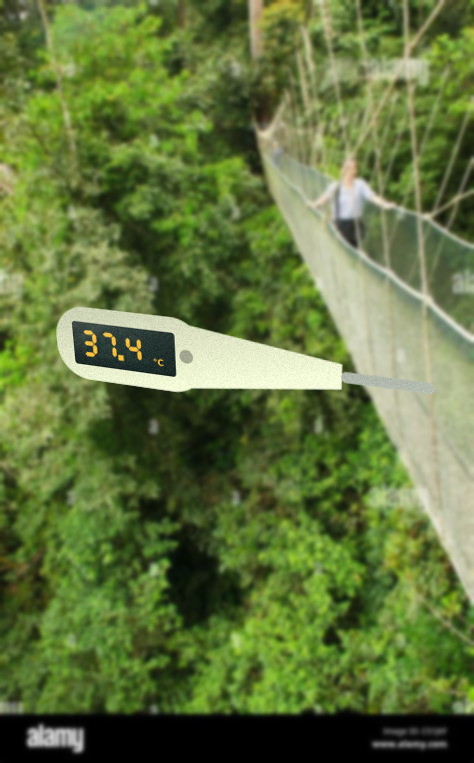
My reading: **37.4** °C
